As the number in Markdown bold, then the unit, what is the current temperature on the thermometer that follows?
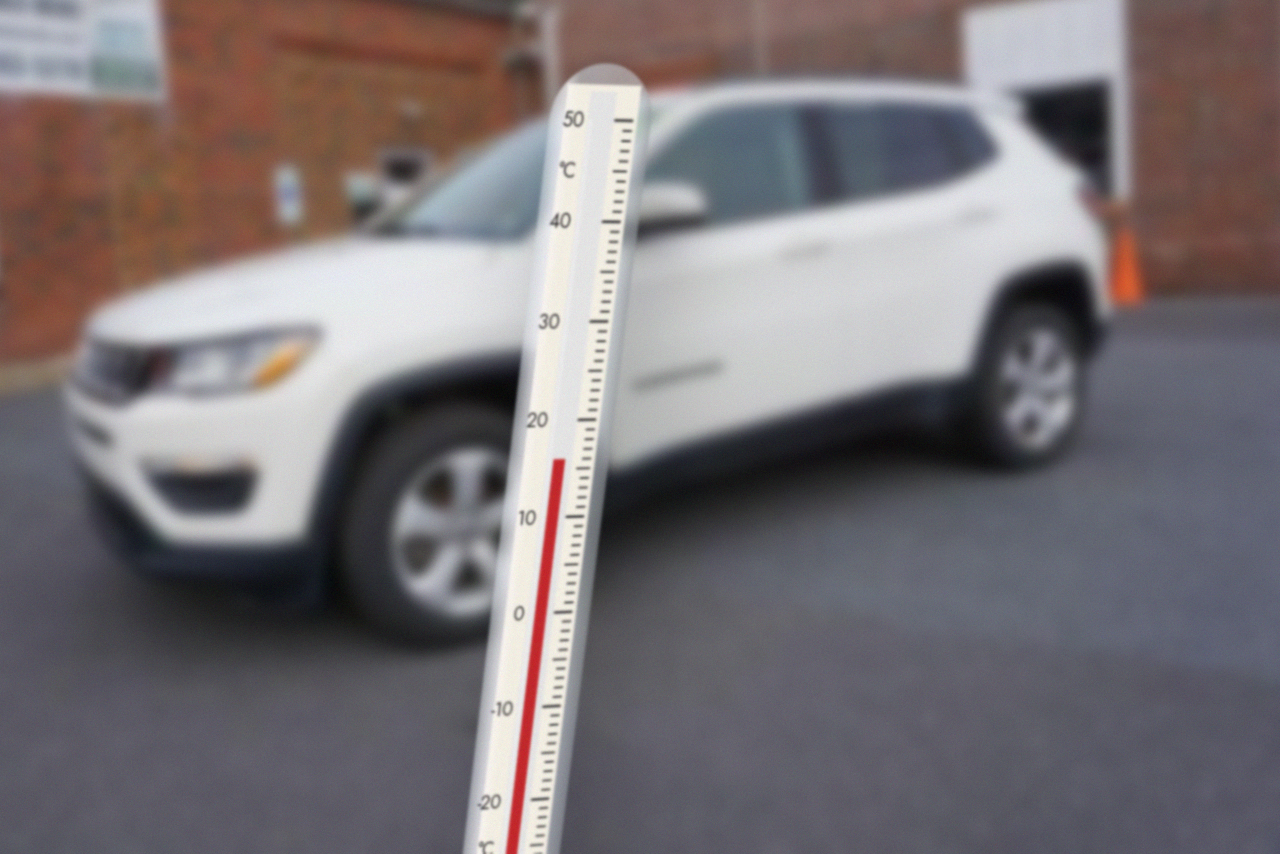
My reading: **16** °C
